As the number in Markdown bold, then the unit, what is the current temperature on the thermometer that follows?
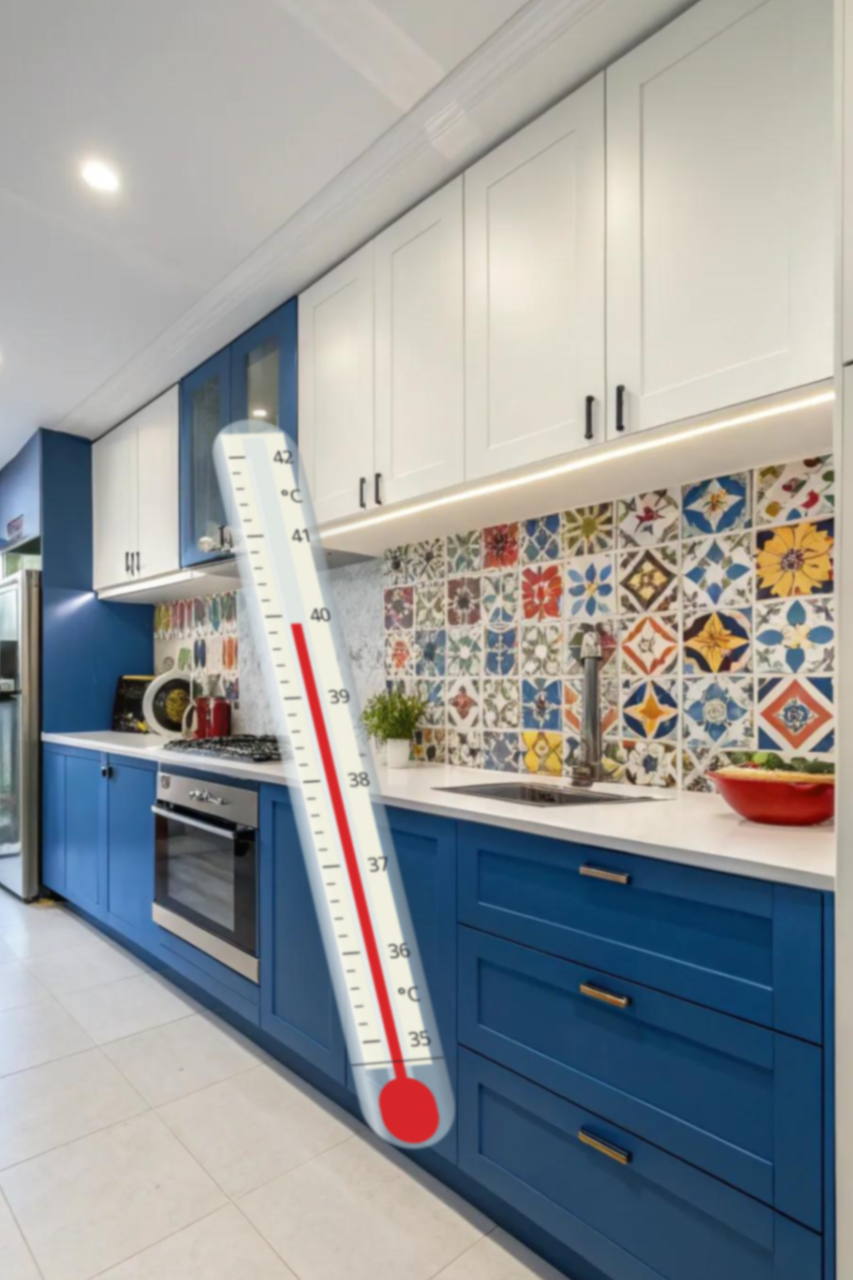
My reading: **39.9** °C
